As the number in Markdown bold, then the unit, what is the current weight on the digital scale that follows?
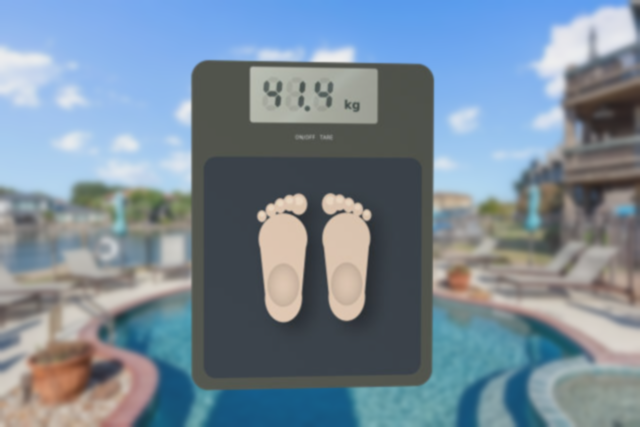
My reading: **41.4** kg
